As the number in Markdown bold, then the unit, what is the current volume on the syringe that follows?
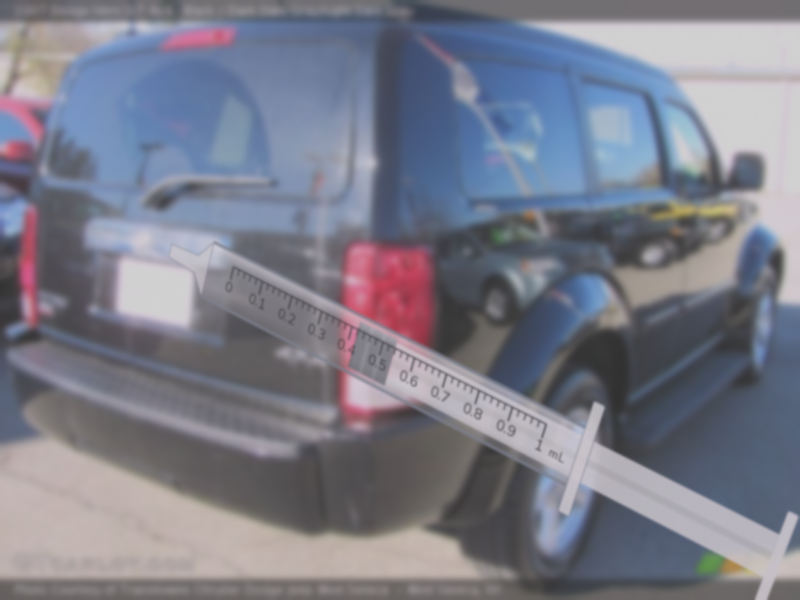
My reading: **0.42** mL
